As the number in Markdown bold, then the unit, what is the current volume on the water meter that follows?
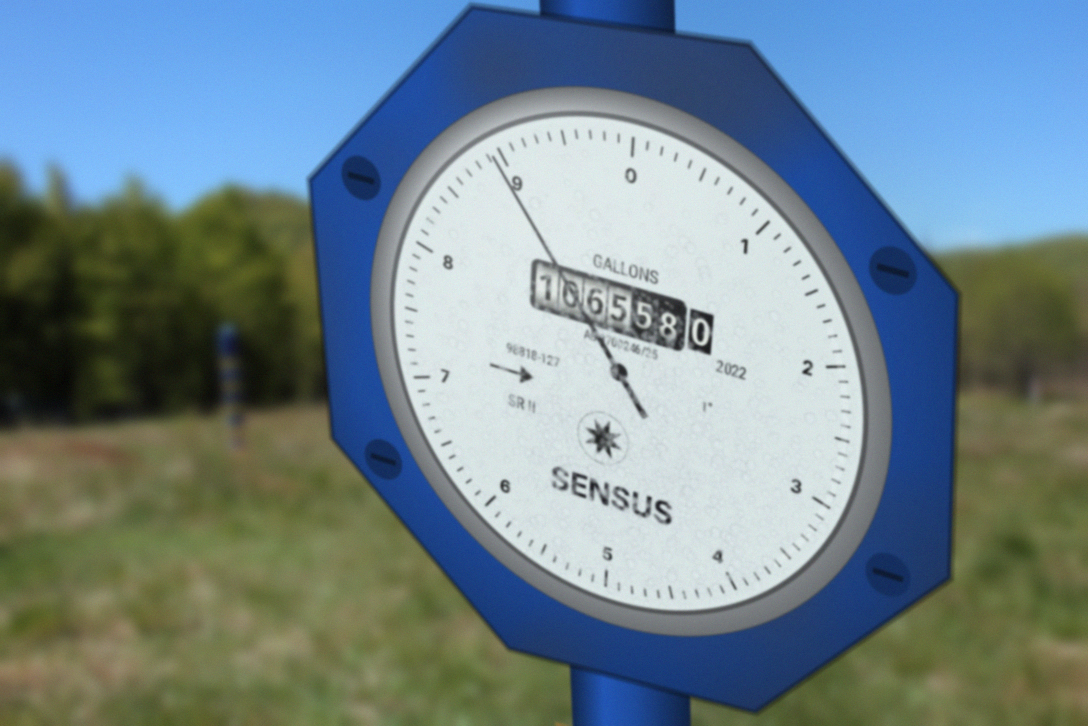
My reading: **1065578.9** gal
